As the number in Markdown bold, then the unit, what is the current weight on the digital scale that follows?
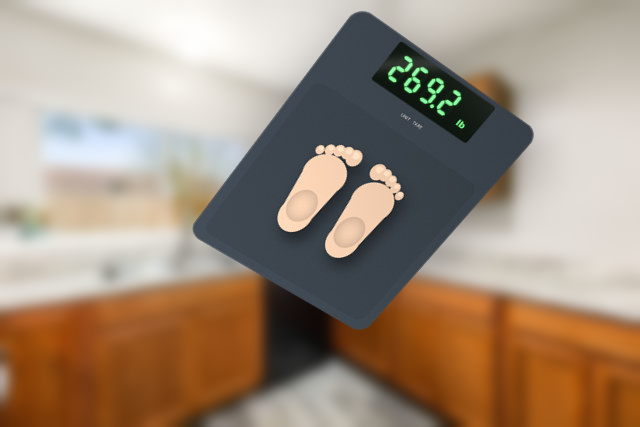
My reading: **269.2** lb
